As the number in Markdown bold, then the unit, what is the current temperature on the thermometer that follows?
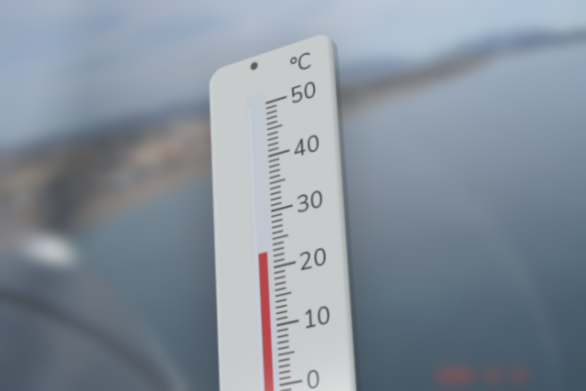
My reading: **23** °C
